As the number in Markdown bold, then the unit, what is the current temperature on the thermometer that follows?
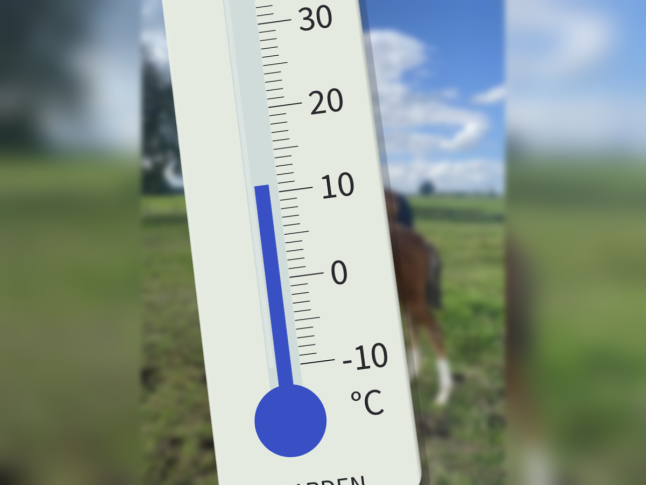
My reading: **11** °C
